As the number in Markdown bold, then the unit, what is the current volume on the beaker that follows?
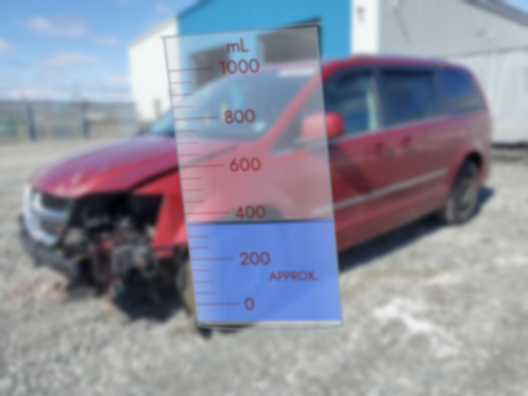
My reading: **350** mL
